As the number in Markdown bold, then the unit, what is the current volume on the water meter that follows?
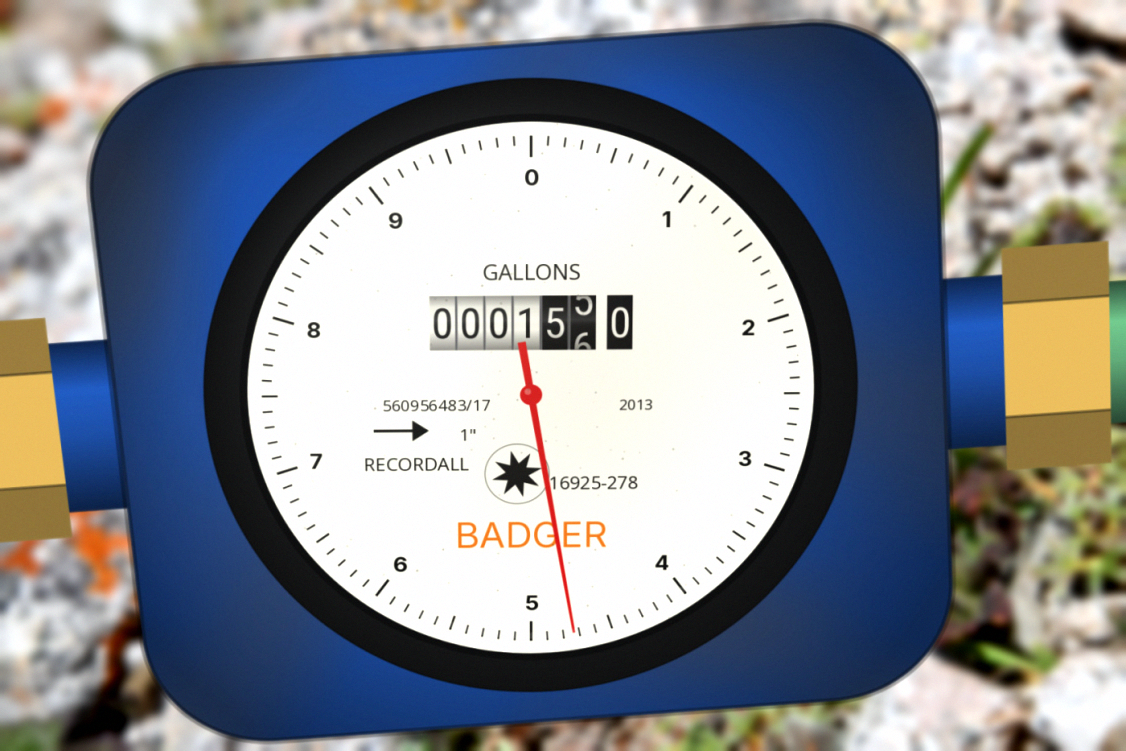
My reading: **1554.7** gal
